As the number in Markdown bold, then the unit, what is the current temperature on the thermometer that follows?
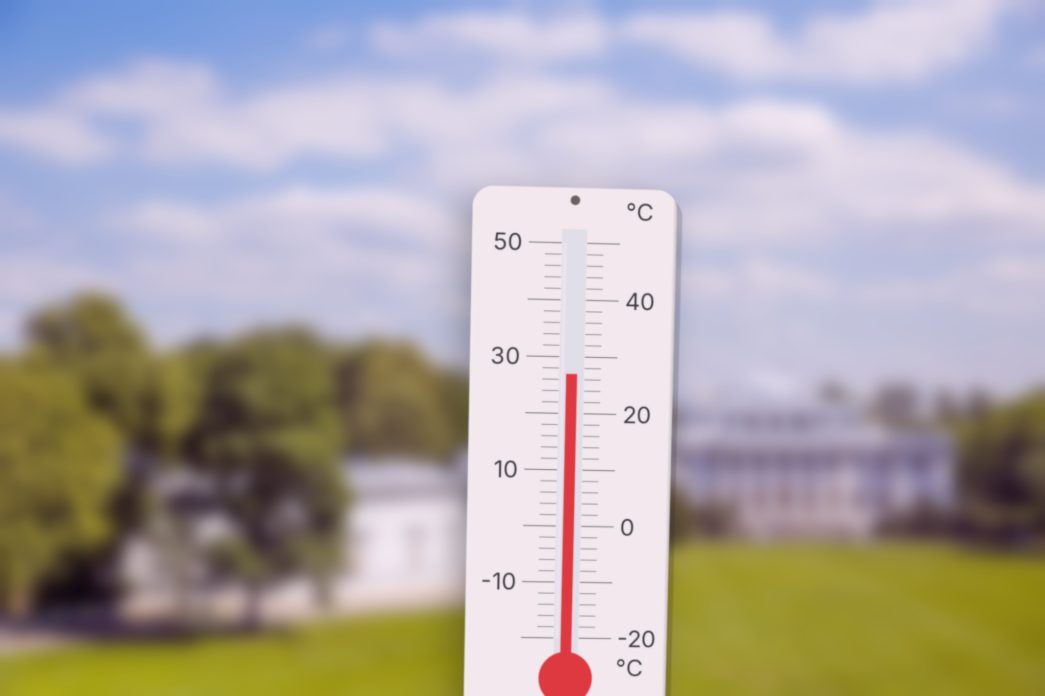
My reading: **27** °C
